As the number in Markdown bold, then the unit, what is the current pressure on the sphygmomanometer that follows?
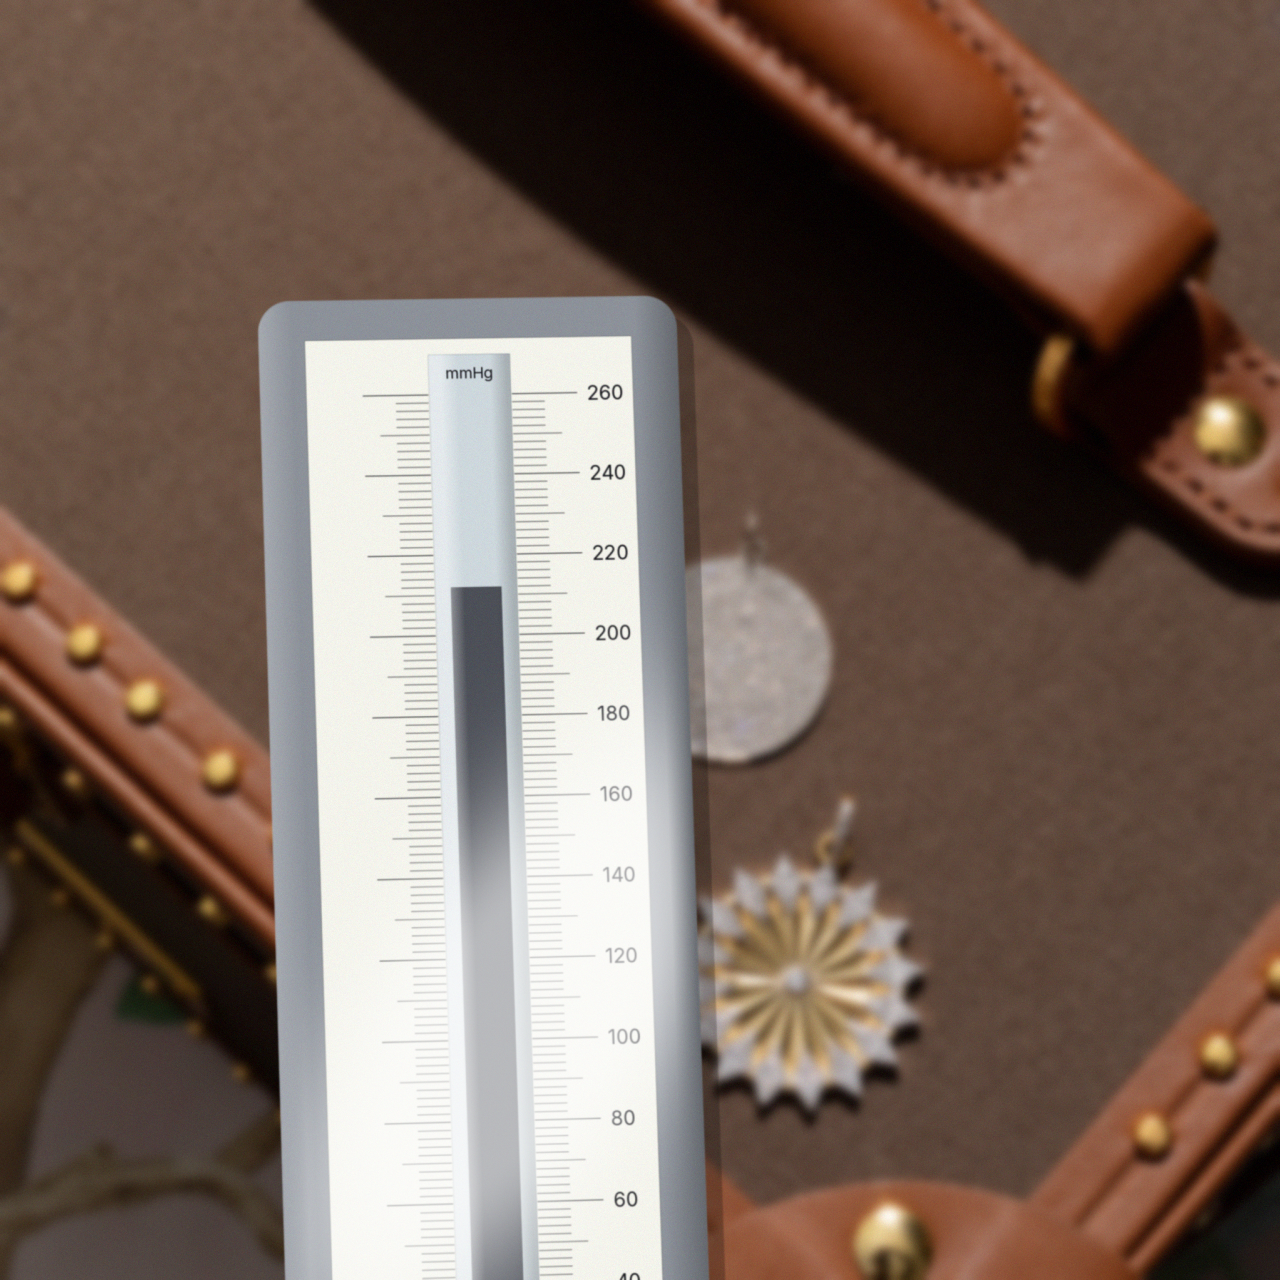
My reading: **212** mmHg
